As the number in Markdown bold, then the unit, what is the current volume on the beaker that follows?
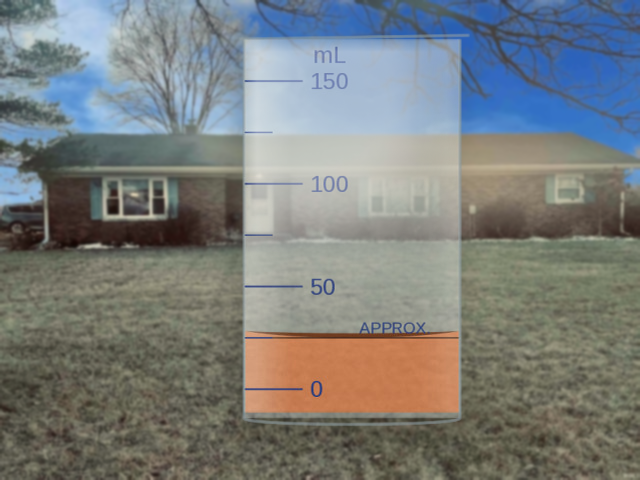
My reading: **25** mL
